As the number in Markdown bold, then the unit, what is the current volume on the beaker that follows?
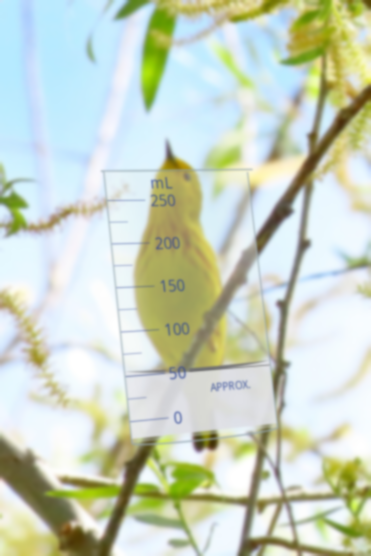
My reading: **50** mL
